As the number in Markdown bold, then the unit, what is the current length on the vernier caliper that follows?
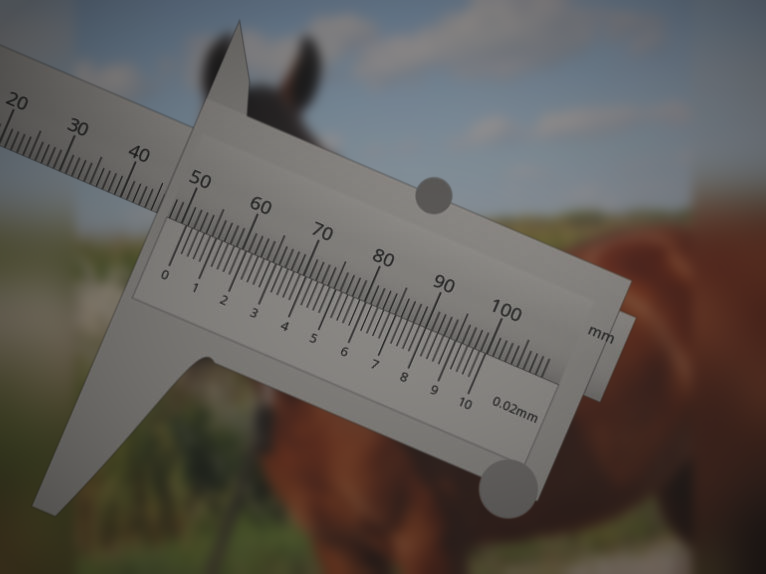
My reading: **50.8** mm
